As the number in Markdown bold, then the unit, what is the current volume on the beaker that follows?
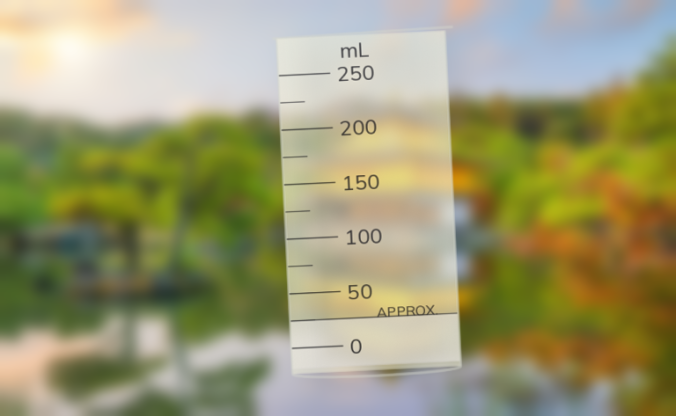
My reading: **25** mL
